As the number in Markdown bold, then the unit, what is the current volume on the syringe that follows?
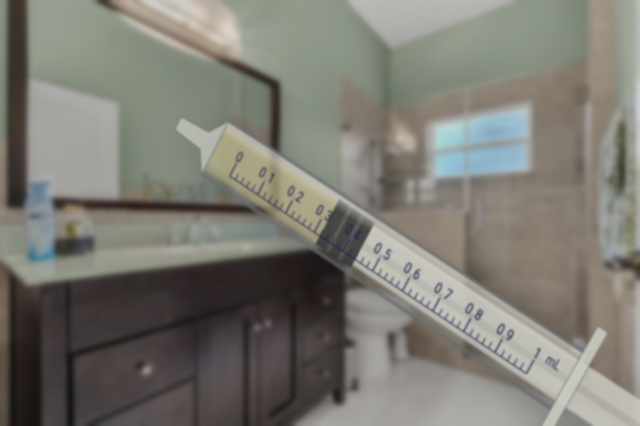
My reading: **0.32** mL
